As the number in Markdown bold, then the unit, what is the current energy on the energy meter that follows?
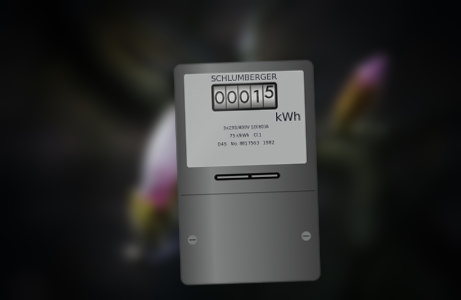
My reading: **15** kWh
